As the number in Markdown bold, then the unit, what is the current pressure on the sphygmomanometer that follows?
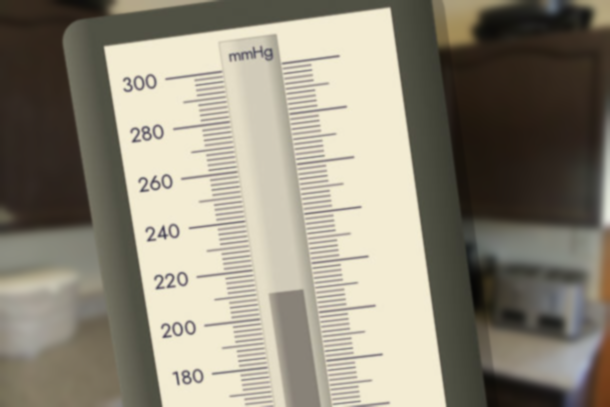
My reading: **210** mmHg
